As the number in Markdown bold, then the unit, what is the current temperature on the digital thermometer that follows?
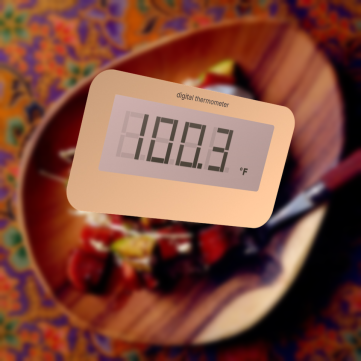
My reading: **100.3** °F
